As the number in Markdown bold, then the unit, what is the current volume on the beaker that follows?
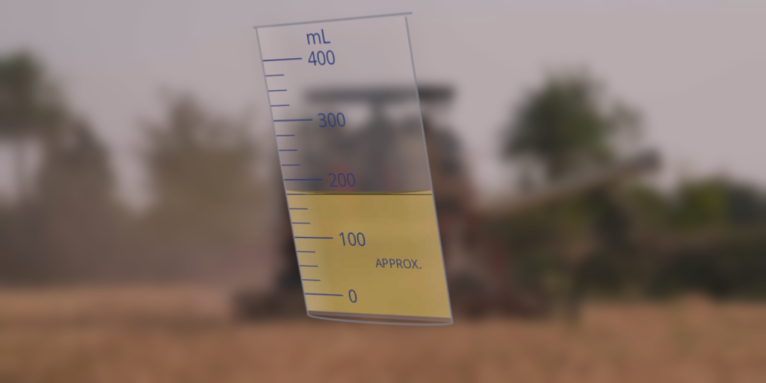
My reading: **175** mL
